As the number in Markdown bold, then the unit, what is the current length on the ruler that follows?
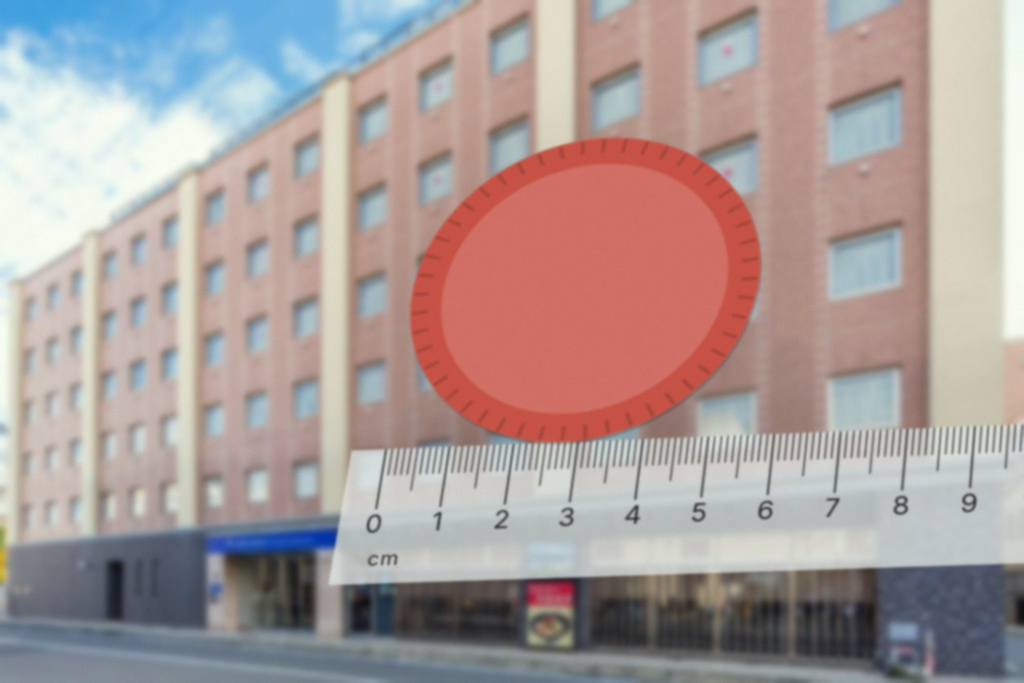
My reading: **5.5** cm
